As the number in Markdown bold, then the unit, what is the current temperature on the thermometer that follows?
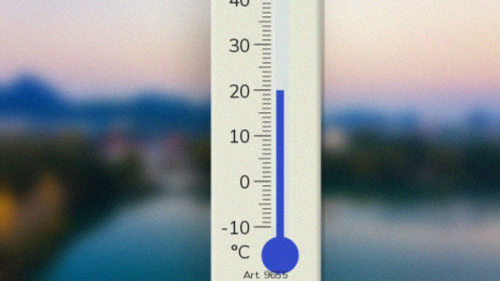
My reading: **20** °C
